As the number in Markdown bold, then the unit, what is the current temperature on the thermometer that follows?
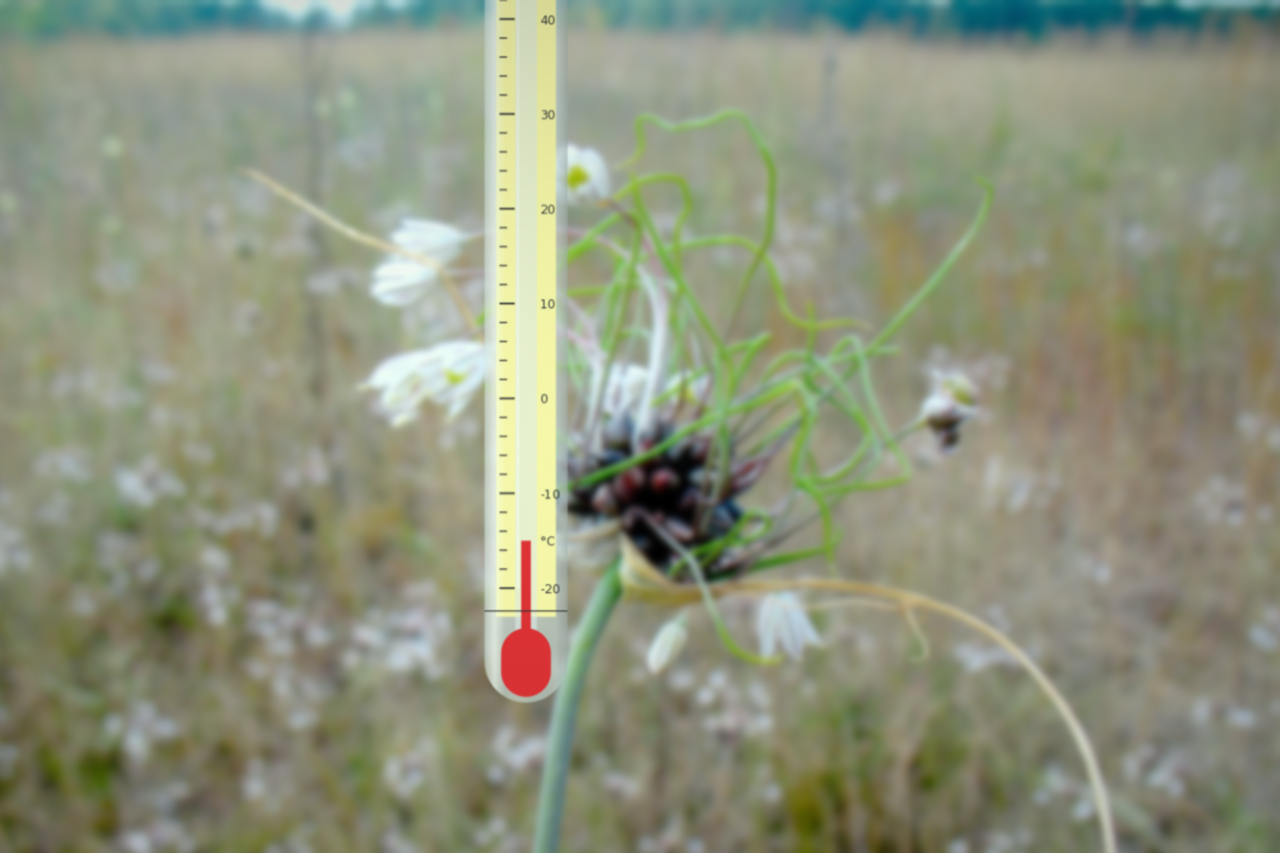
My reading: **-15** °C
